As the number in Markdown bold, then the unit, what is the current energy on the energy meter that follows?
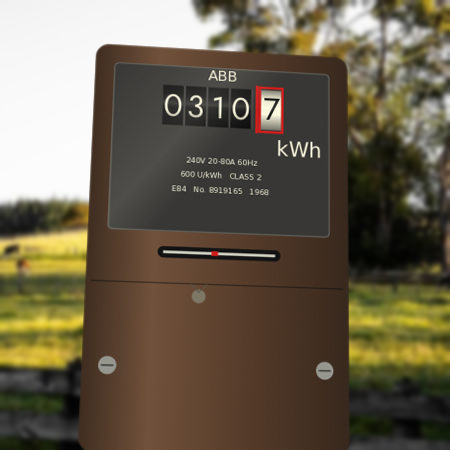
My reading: **310.7** kWh
